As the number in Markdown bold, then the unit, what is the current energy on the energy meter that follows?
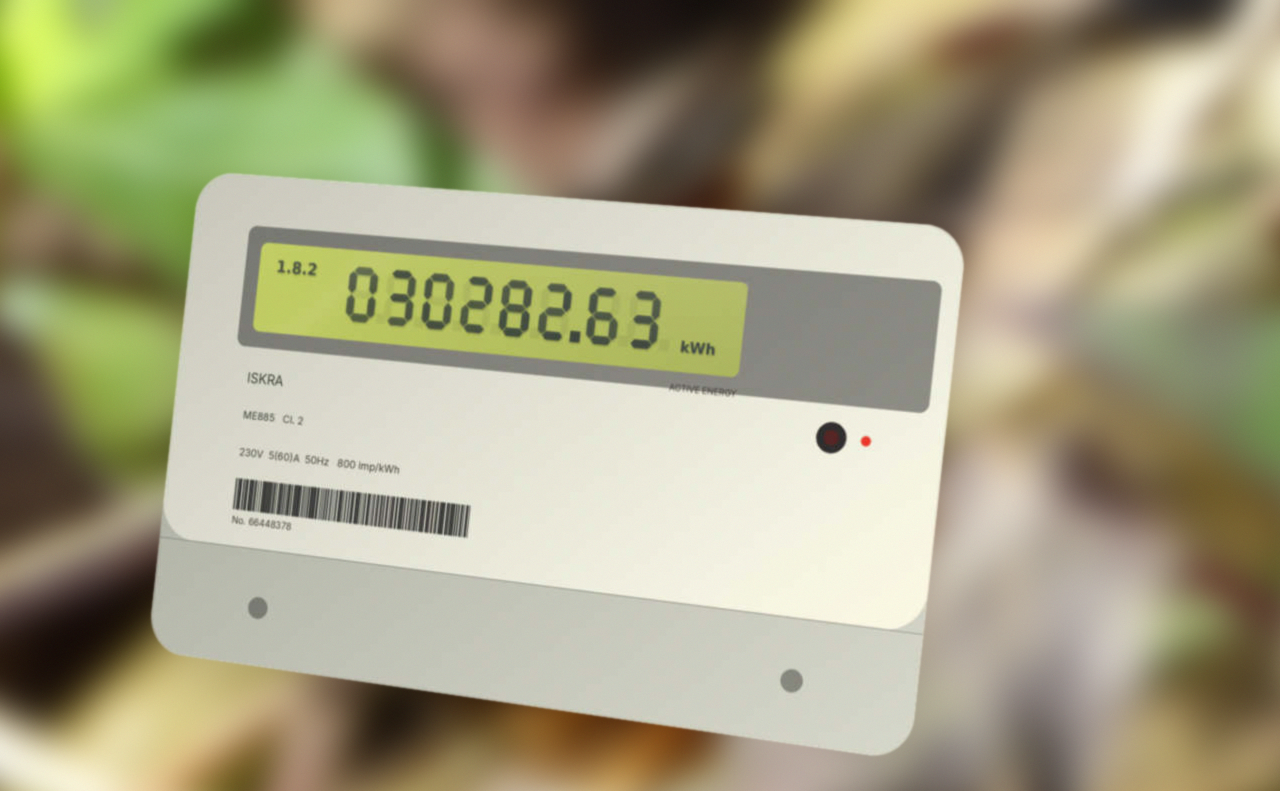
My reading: **30282.63** kWh
